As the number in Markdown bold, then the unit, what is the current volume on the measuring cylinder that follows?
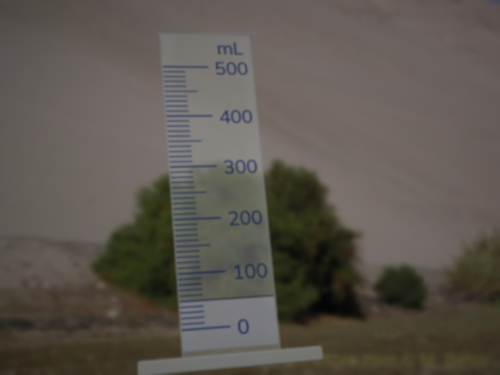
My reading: **50** mL
